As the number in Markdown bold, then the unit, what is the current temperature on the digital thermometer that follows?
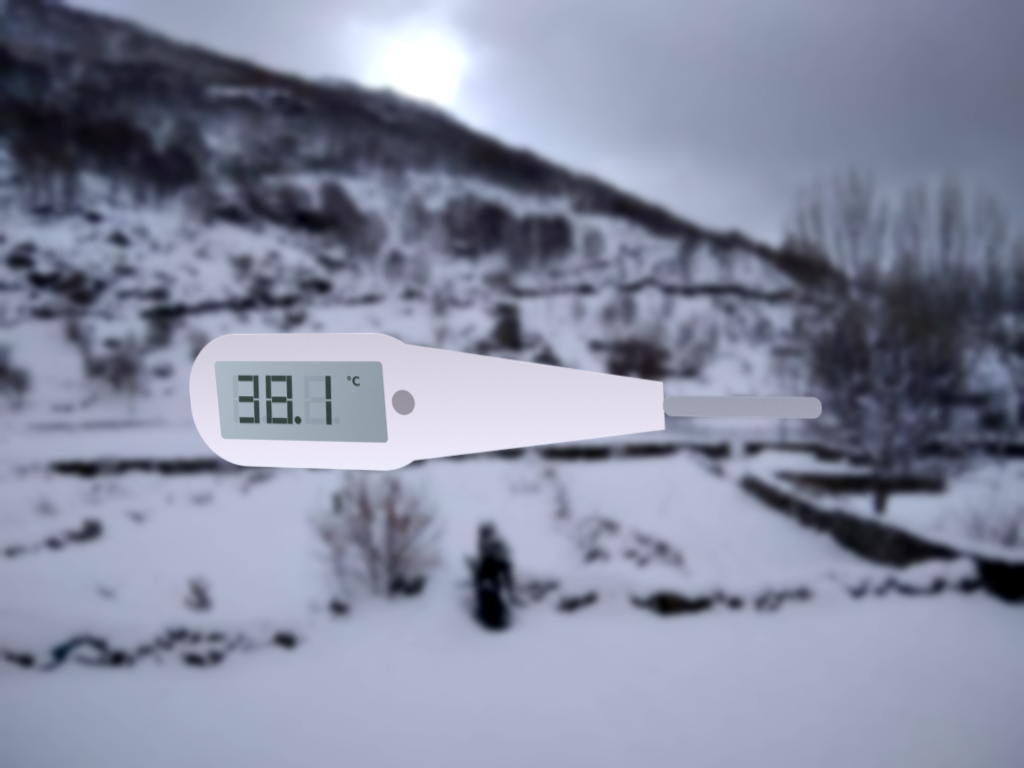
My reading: **38.1** °C
